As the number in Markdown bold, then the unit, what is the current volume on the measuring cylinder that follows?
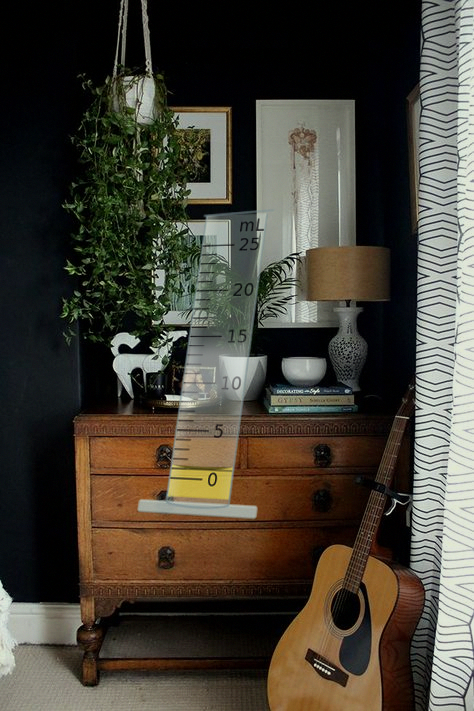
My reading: **1** mL
